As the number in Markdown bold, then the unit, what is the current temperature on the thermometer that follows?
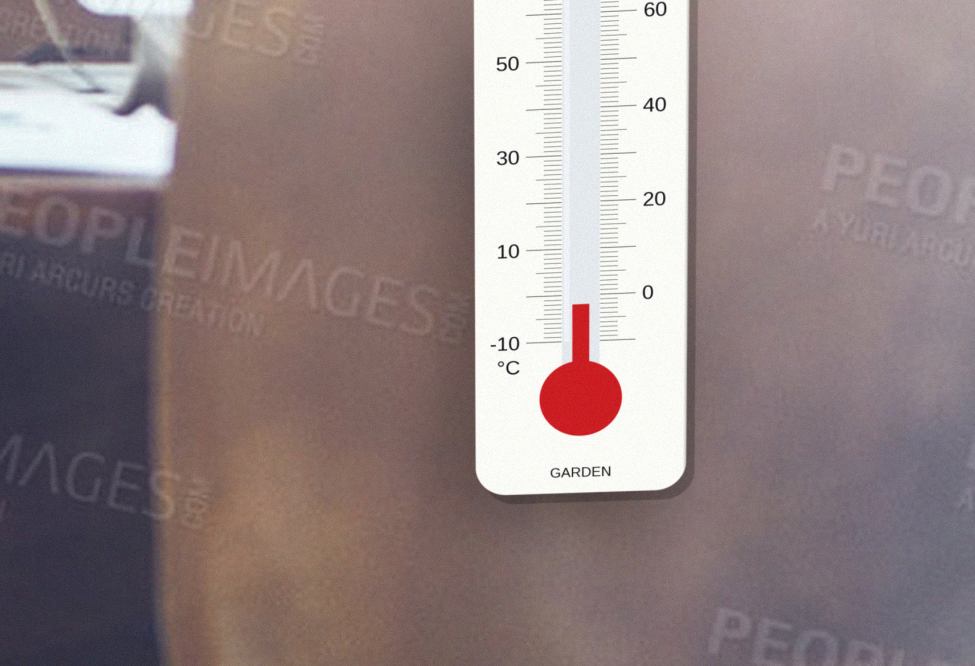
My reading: **-2** °C
